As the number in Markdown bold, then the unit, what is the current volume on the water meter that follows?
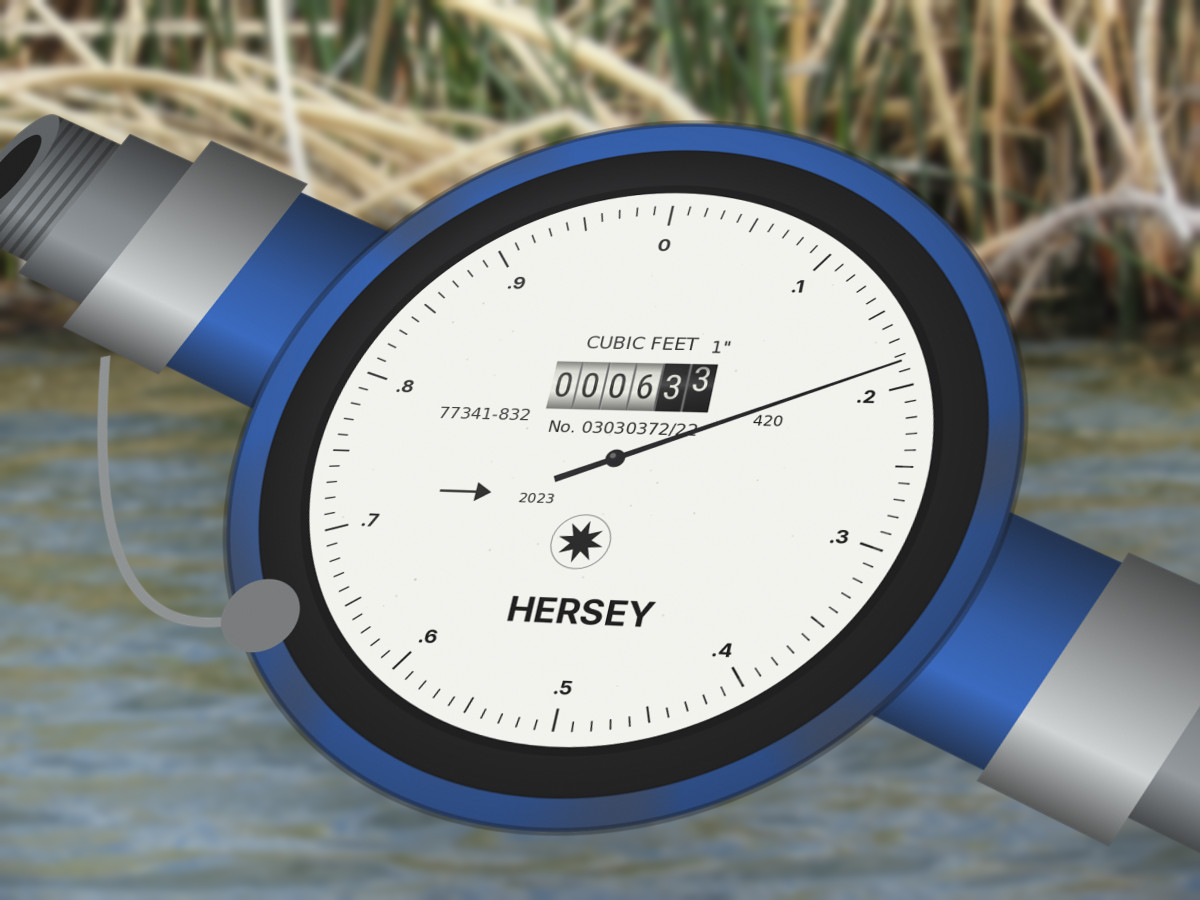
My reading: **633.18** ft³
